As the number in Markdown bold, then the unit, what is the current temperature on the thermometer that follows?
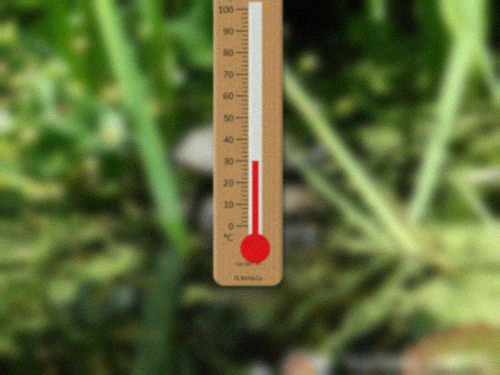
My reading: **30** °C
